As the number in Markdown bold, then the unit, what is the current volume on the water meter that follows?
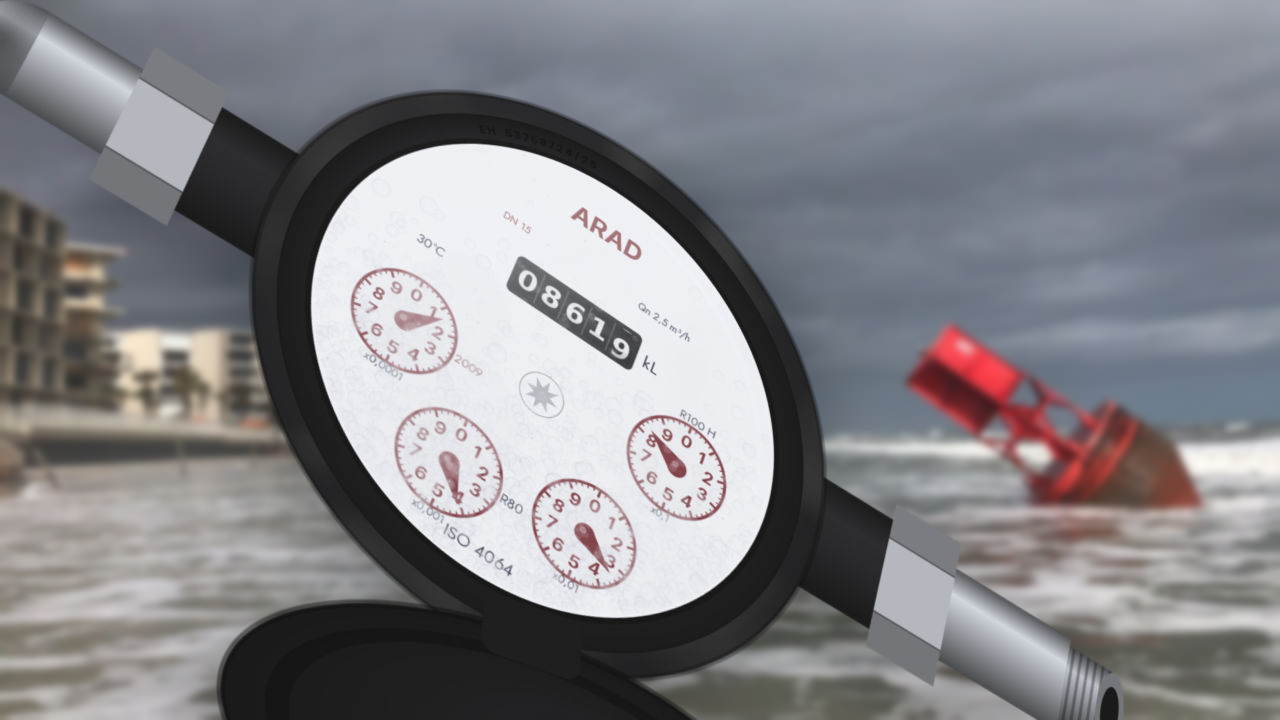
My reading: **8618.8341** kL
